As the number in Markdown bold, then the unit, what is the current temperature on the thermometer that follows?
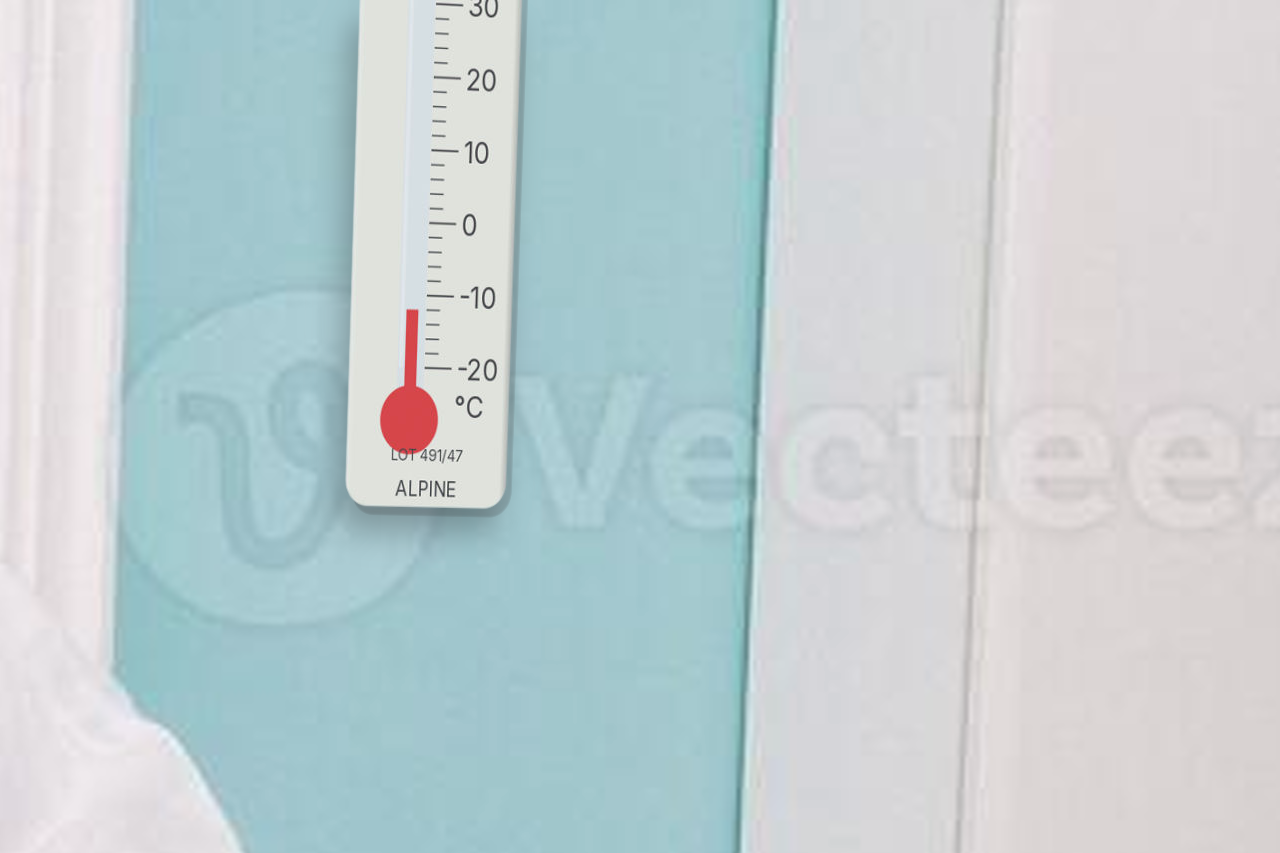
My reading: **-12** °C
